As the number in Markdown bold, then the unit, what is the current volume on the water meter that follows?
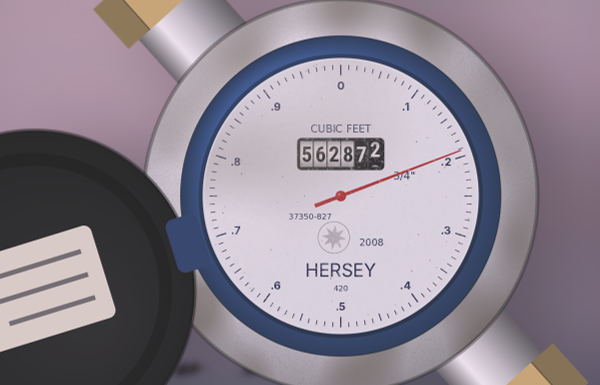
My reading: **562872.19** ft³
